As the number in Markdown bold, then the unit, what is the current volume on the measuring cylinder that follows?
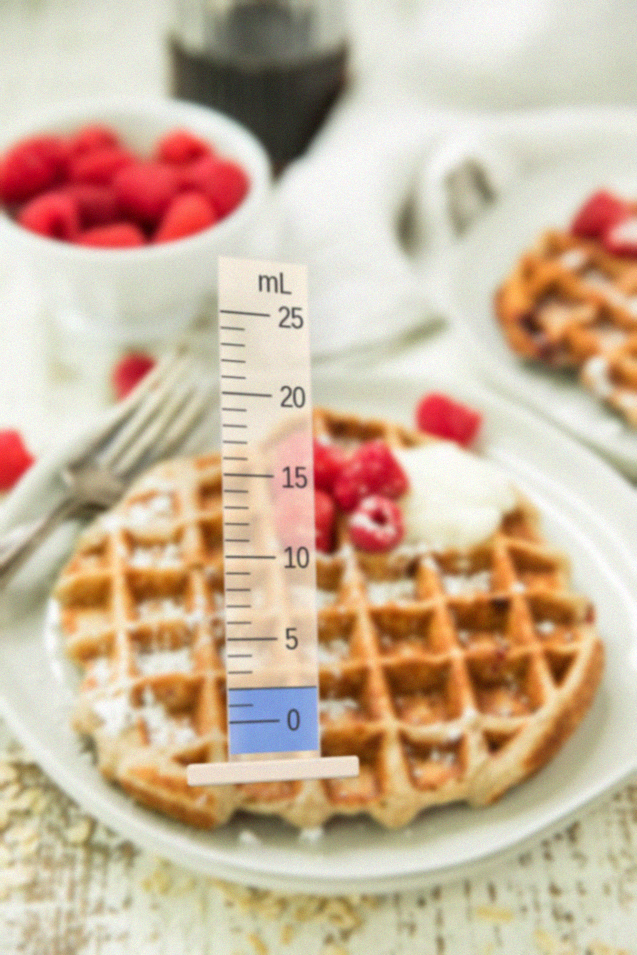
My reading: **2** mL
